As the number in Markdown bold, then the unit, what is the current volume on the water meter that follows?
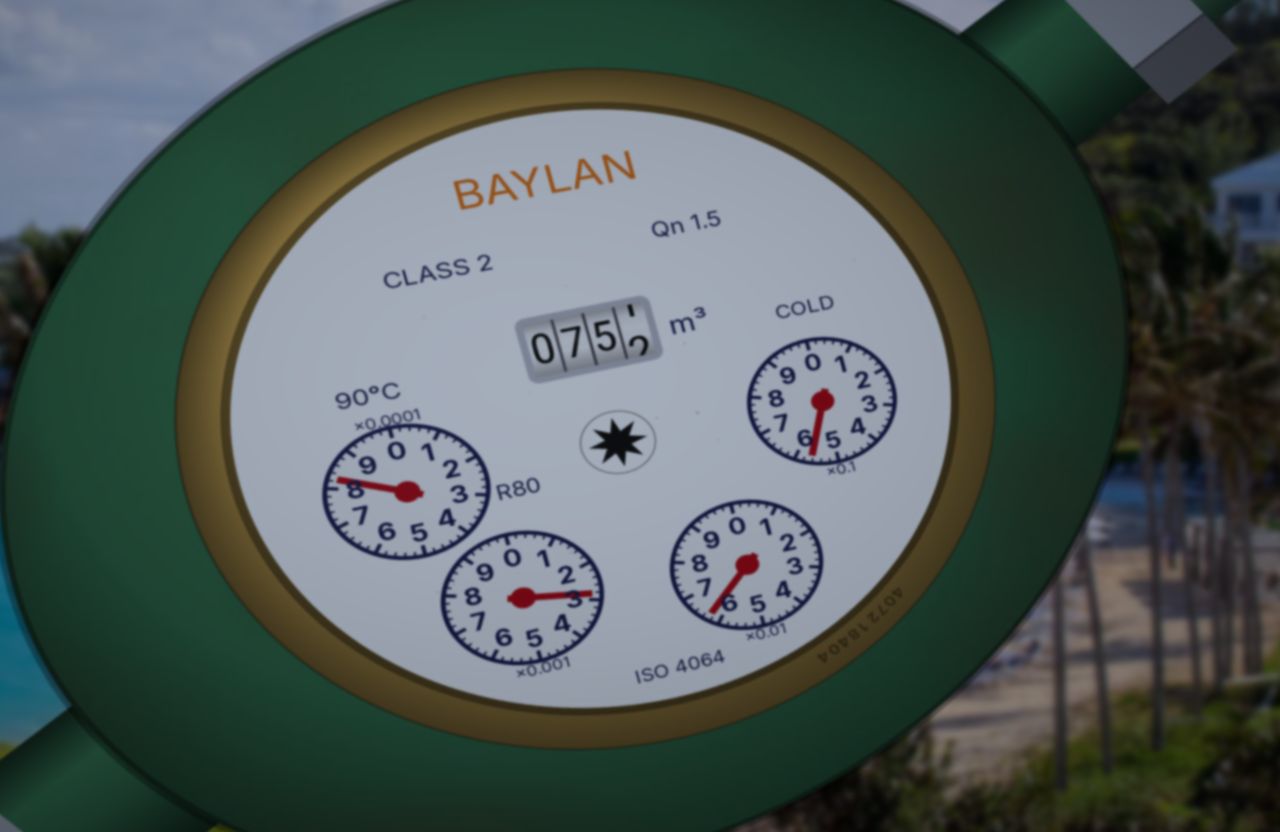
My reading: **751.5628** m³
